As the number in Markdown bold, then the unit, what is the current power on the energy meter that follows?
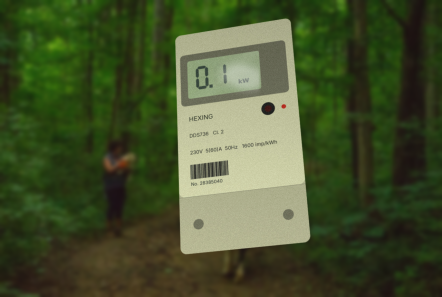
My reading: **0.1** kW
